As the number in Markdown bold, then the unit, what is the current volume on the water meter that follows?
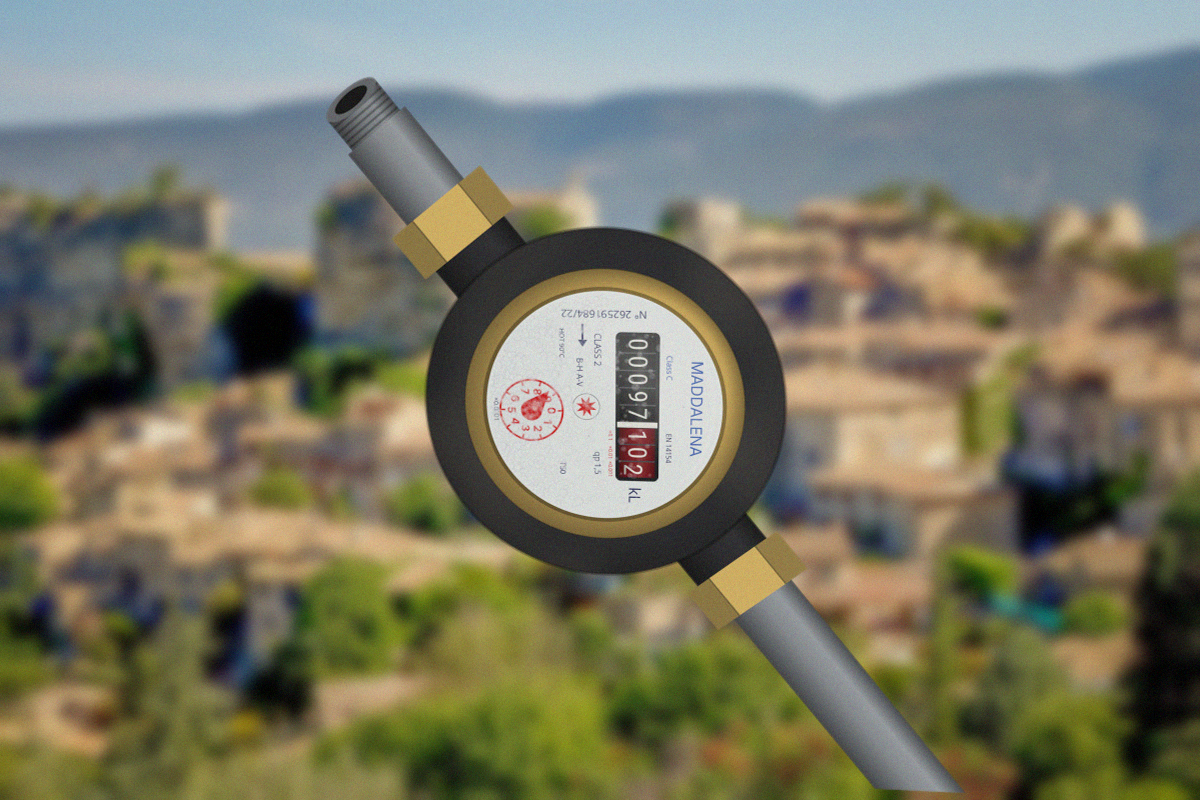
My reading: **97.1018** kL
